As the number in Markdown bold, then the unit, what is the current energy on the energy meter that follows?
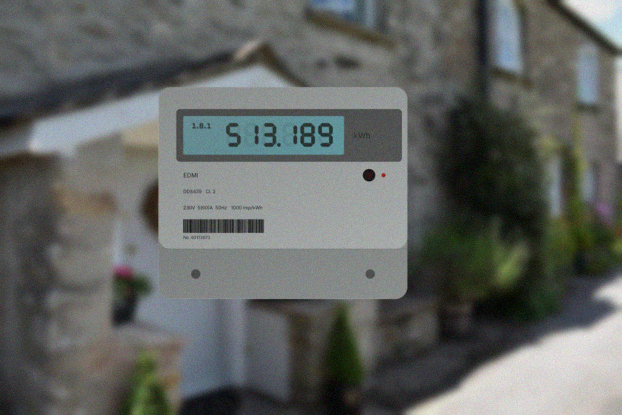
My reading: **513.189** kWh
